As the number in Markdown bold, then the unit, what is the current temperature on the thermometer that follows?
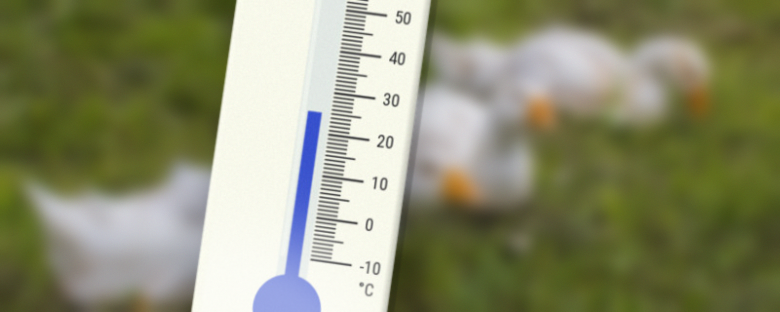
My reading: **25** °C
